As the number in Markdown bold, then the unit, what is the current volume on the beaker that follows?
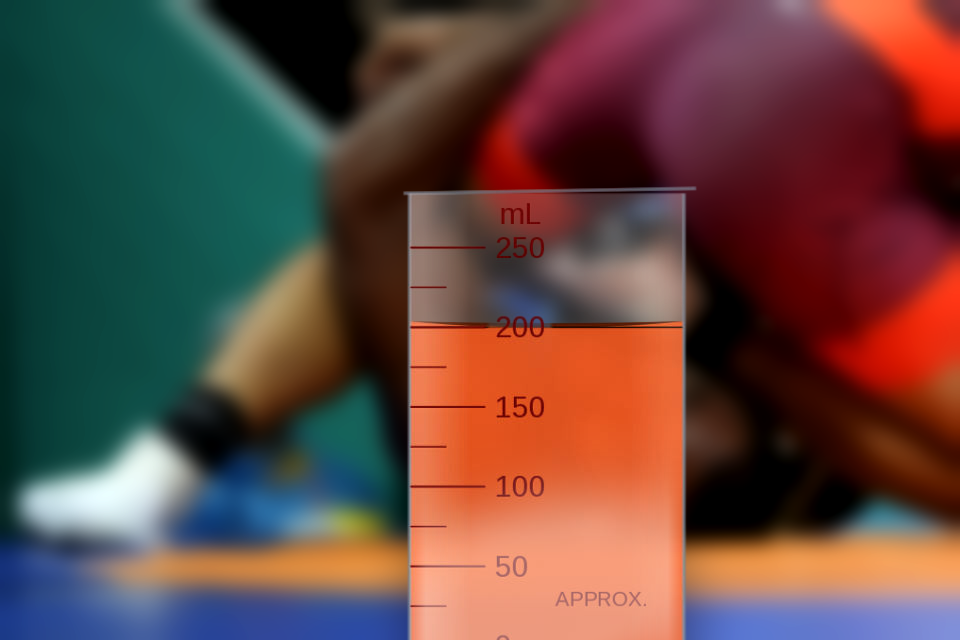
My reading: **200** mL
